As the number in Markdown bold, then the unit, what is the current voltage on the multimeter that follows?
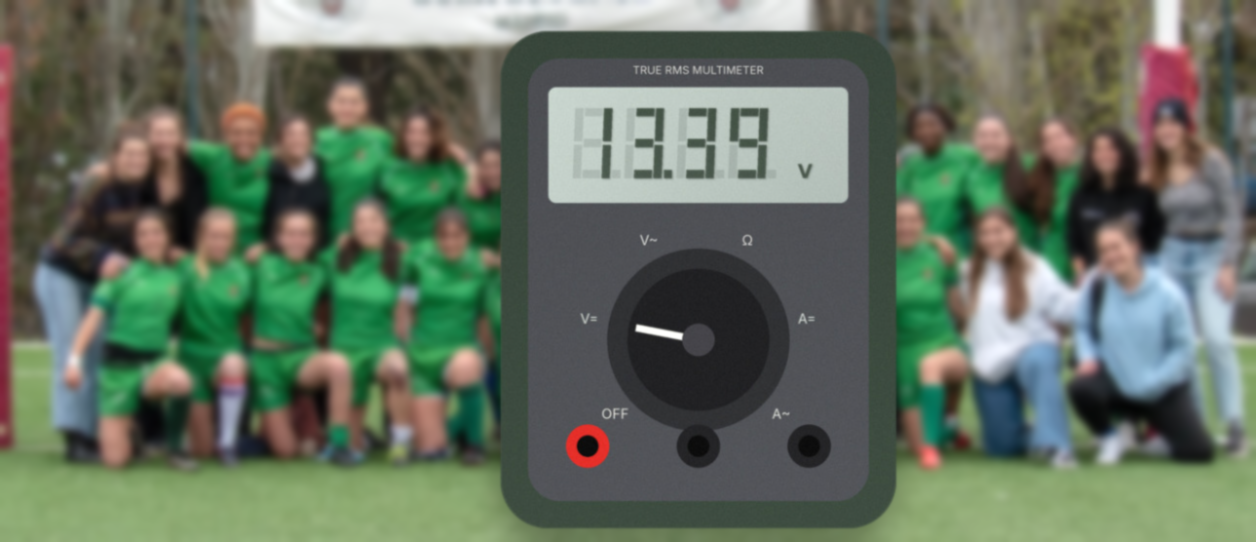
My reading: **13.39** V
